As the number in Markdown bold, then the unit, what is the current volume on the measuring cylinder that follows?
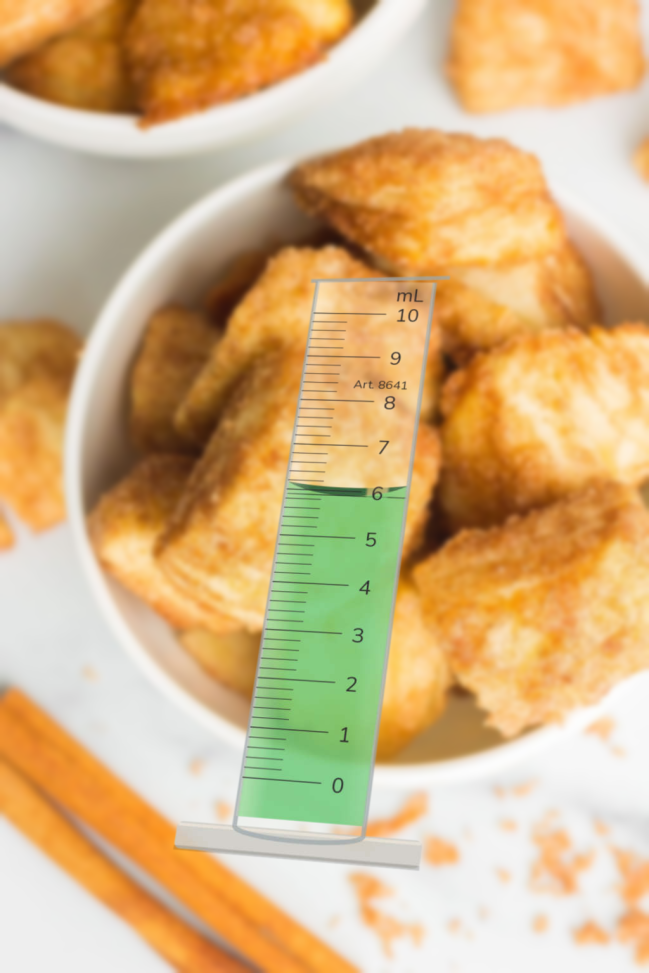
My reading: **5.9** mL
